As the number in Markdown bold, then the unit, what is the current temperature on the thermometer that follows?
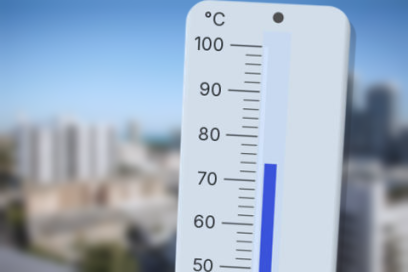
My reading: **74** °C
